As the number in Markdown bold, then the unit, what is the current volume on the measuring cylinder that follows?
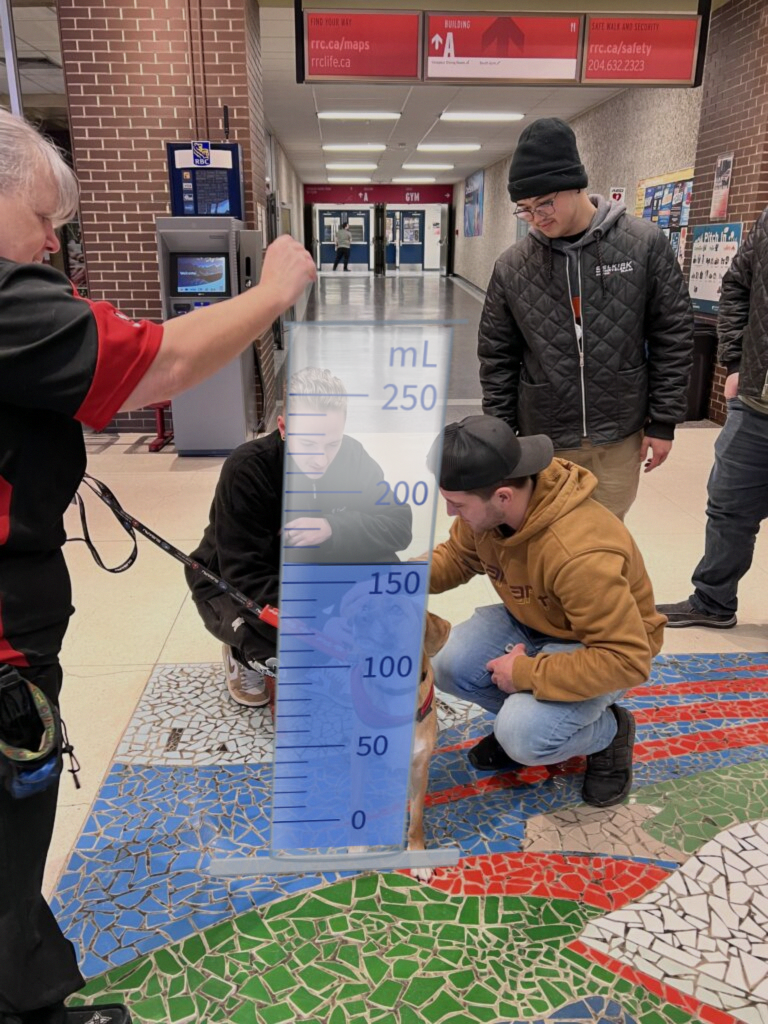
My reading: **160** mL
